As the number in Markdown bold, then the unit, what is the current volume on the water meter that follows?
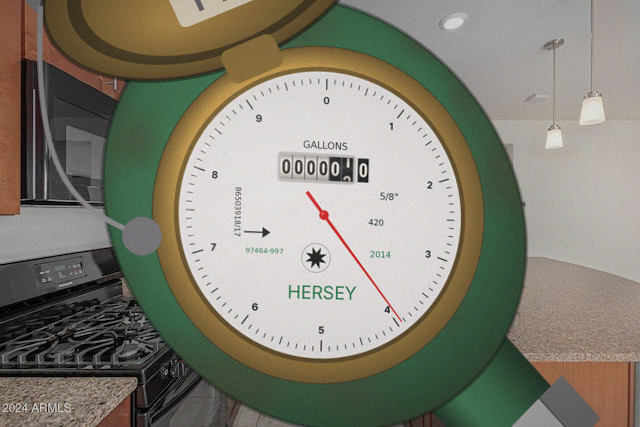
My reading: **13.9** gal
